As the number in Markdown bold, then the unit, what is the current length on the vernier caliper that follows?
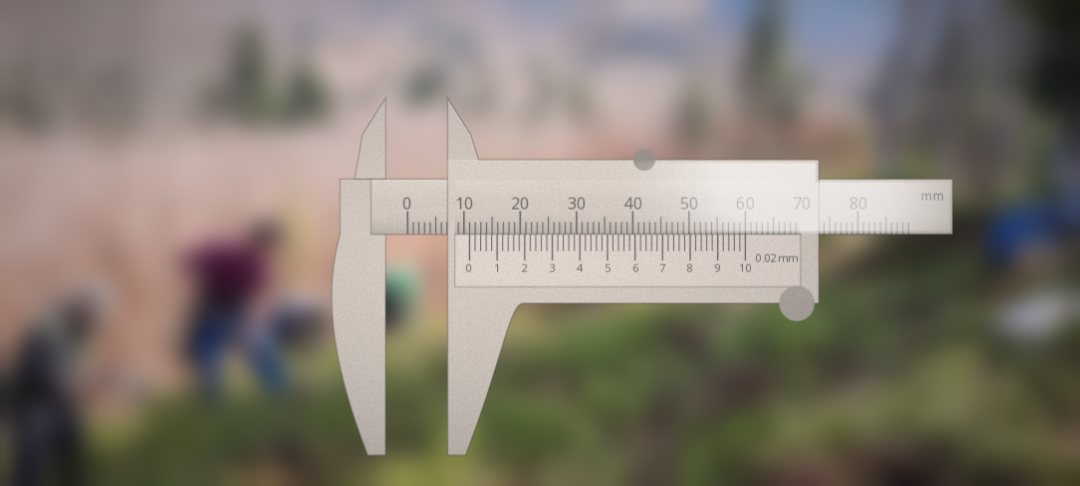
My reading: **11.0** mm
